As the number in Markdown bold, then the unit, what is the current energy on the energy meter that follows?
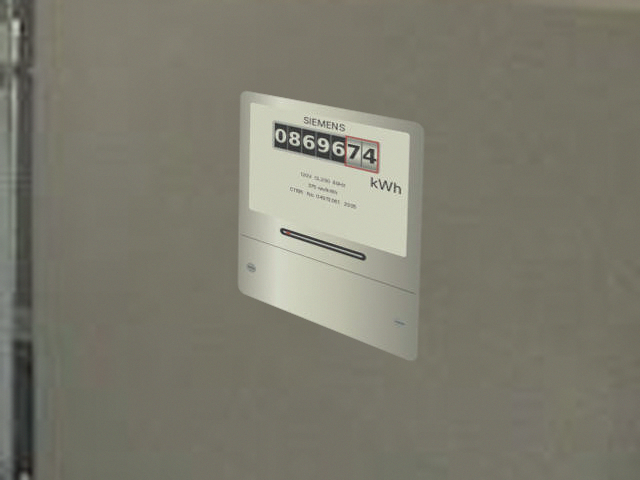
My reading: **8696.74** kWh
